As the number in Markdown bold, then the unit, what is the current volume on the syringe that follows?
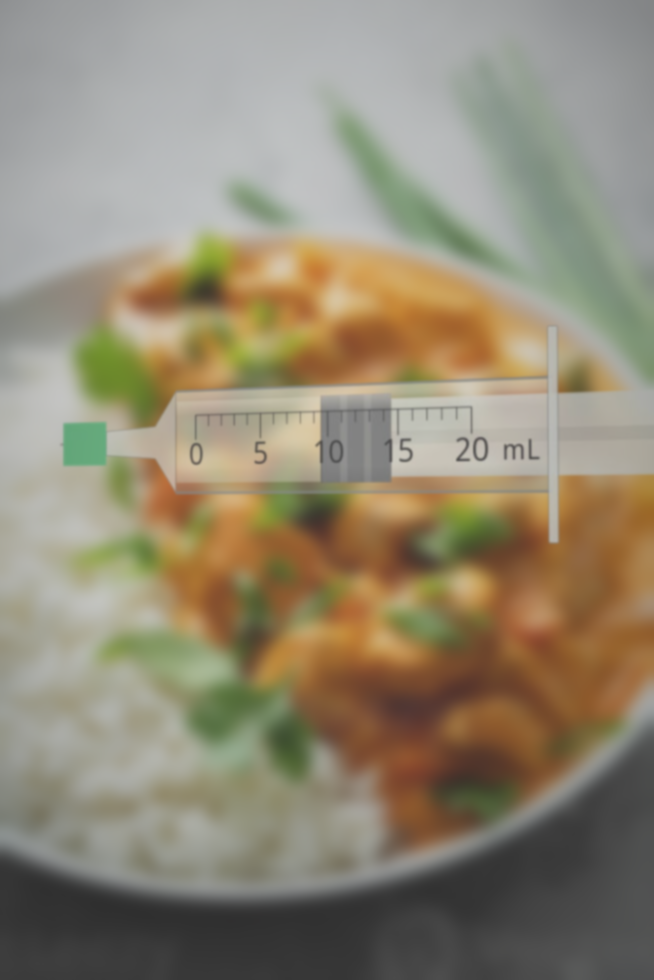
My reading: **9.5** mL
